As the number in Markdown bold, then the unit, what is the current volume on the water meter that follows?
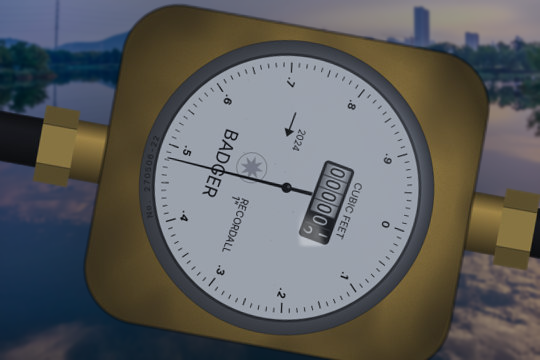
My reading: **1.48** ft³
